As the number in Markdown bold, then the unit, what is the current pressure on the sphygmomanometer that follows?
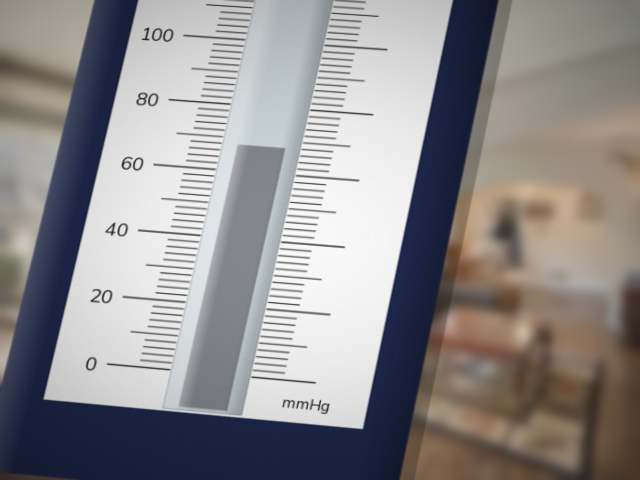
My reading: **68** mmHg
